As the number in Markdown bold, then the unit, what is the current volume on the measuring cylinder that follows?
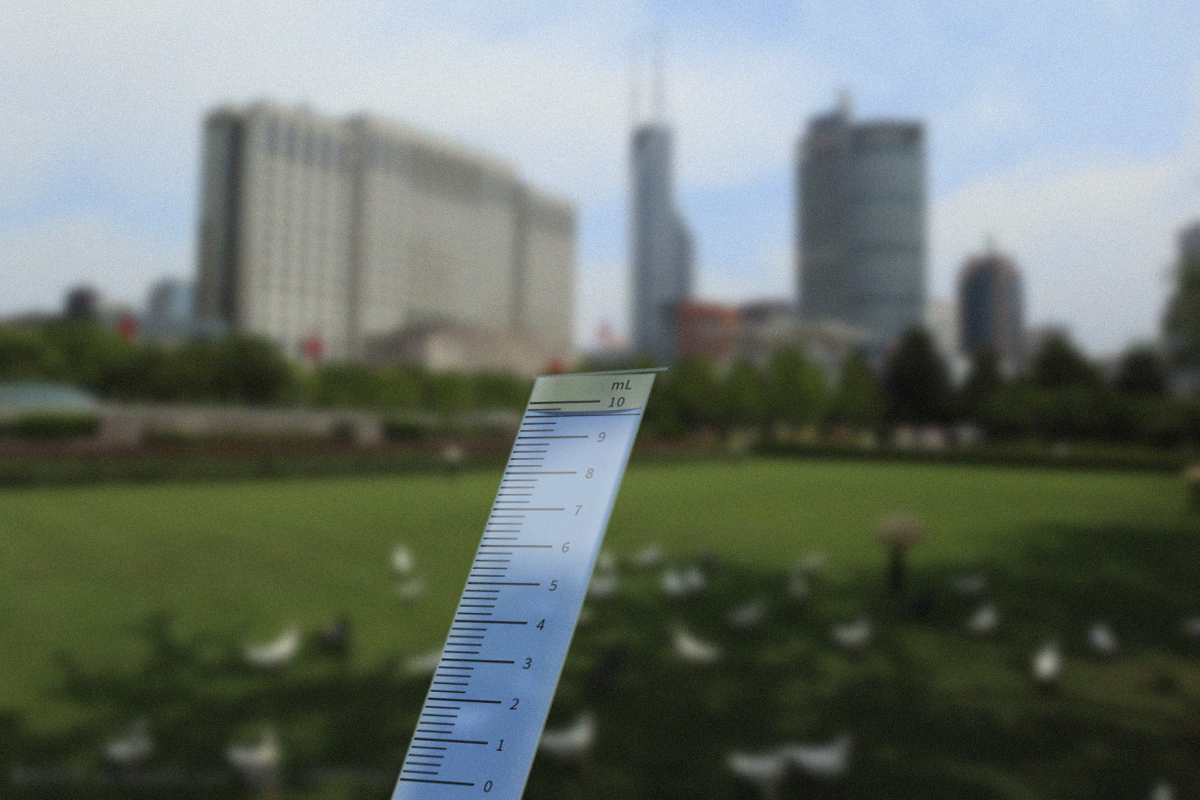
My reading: **9.6** mL
